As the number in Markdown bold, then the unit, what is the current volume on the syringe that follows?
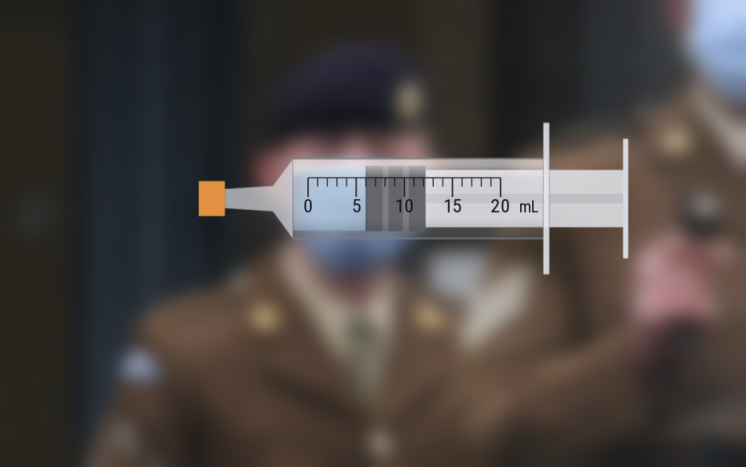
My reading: **6** mL
